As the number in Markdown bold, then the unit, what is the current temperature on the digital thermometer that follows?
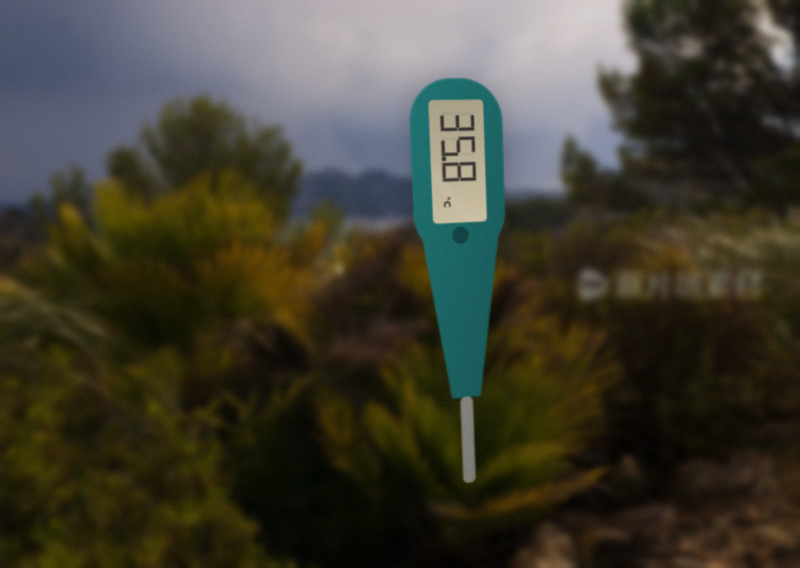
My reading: **35.8** °C
